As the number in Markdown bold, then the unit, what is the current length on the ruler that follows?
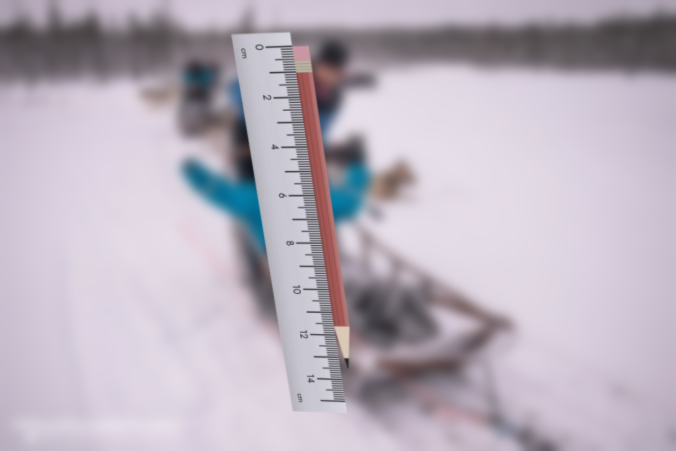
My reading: **13.5** cm
